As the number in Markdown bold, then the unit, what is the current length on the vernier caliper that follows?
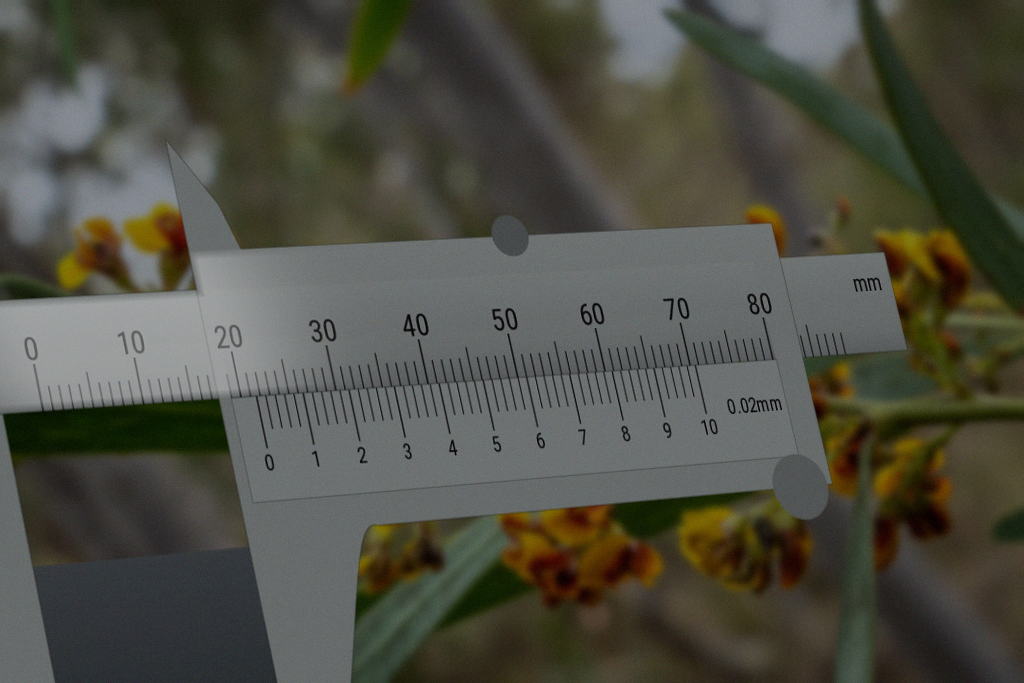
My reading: **21.6** mm
